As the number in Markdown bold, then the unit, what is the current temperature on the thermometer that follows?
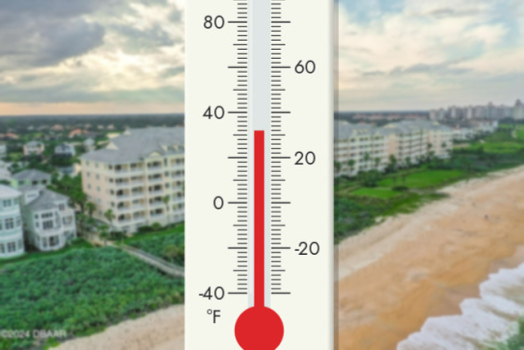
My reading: **32** °F
